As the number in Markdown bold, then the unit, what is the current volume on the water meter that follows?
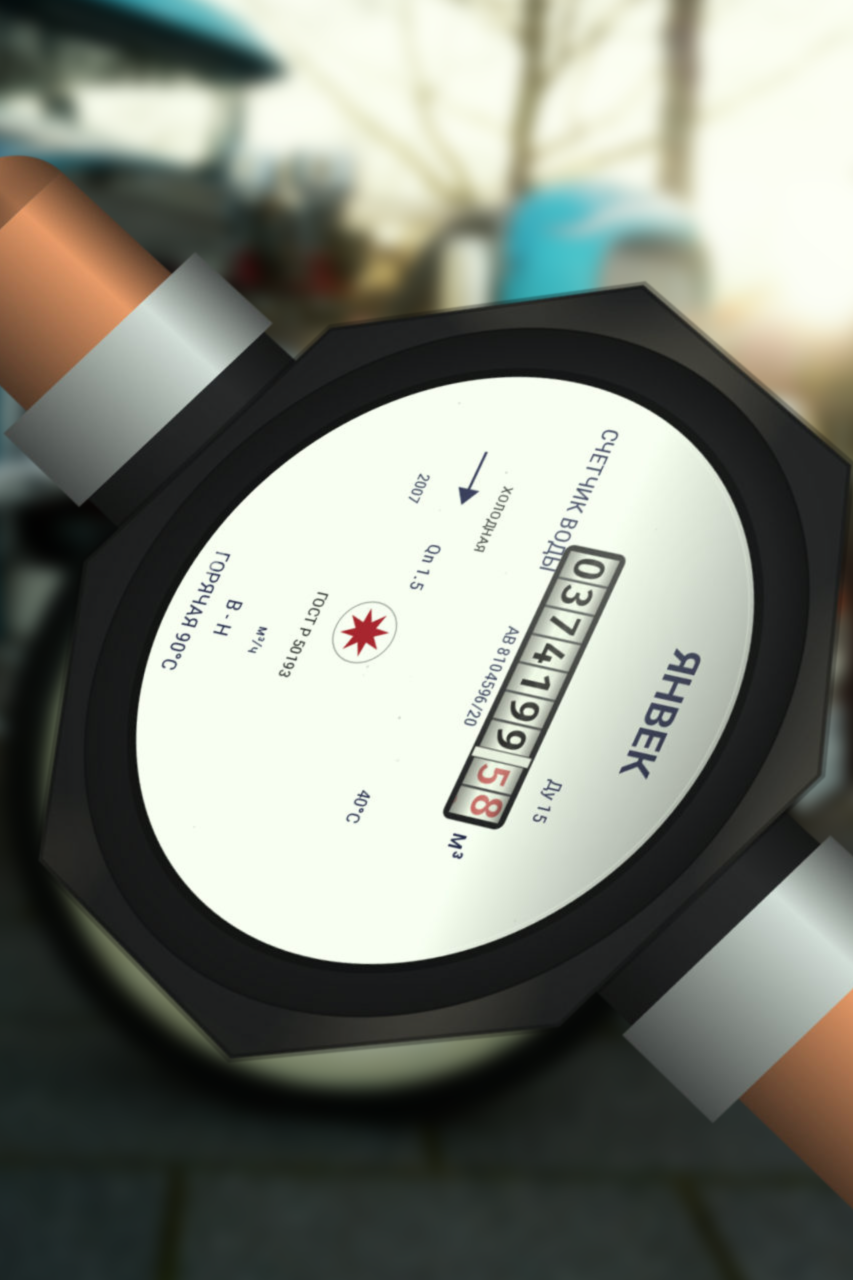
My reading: **374199.58** m³
